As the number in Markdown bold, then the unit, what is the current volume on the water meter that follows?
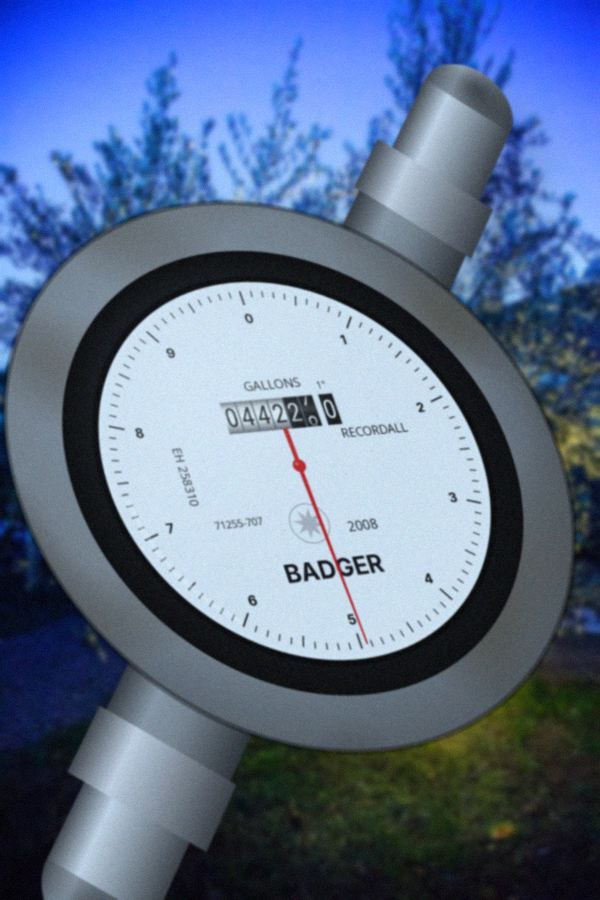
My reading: **442274.9** gal
